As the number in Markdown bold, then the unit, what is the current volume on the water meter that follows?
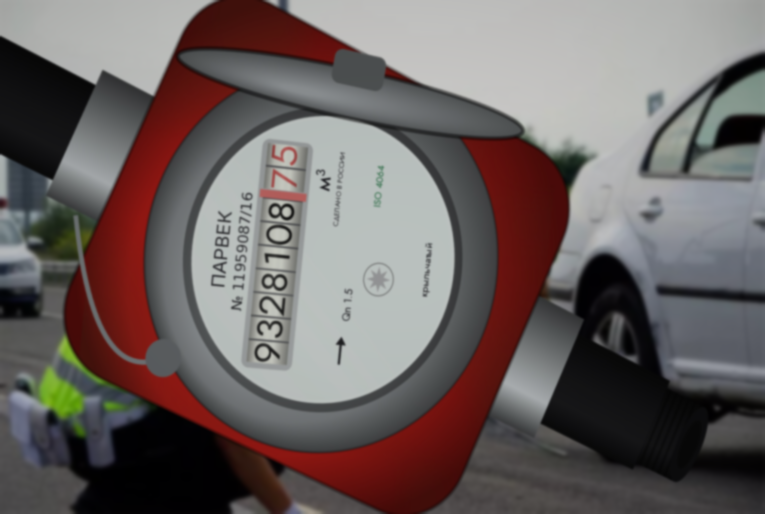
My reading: **9328108.75** m³
